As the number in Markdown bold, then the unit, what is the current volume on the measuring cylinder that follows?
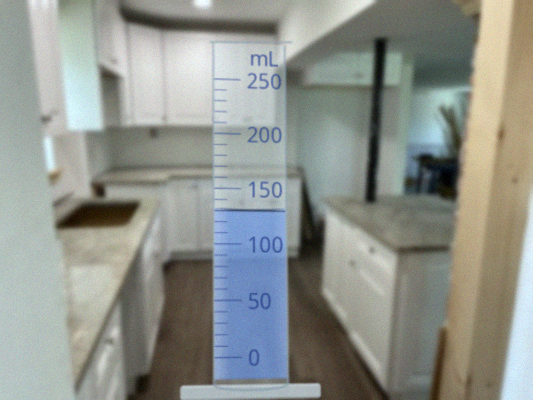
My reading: **130** mL
